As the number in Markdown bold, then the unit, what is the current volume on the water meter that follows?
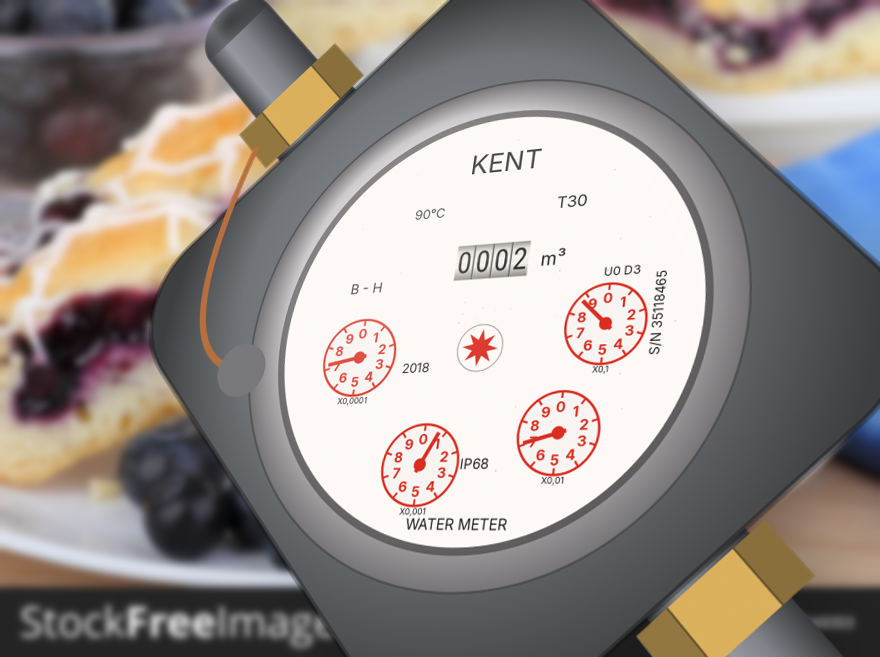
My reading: **2.8707** m³
